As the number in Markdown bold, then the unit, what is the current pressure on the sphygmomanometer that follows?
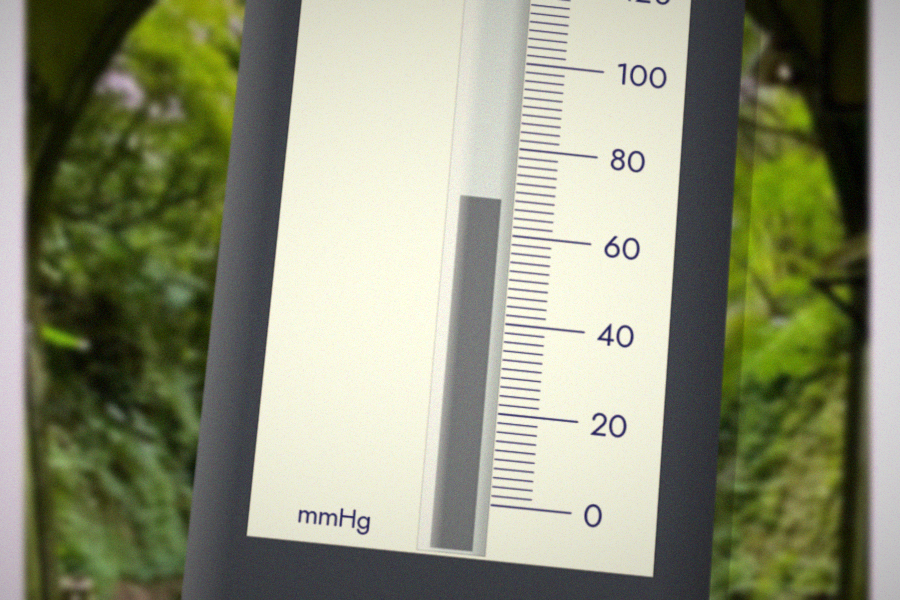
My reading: **68** mmHg
